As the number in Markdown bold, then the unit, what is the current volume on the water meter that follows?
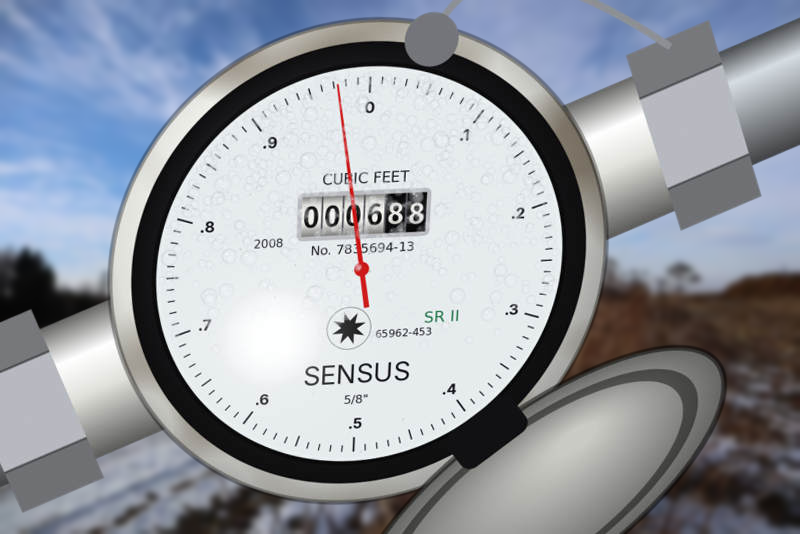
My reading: **687.97** ft³
